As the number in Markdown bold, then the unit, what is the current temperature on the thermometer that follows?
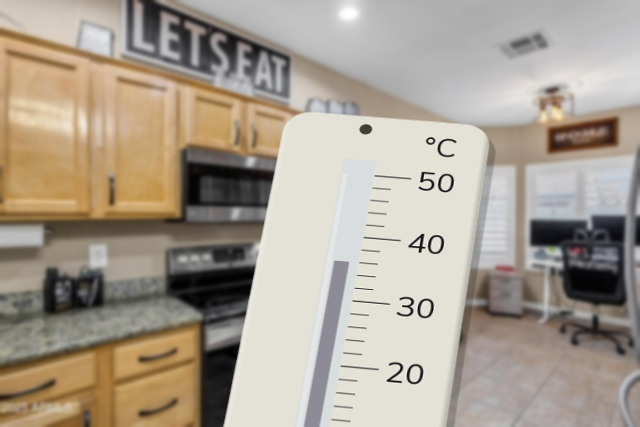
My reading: **36** °C
